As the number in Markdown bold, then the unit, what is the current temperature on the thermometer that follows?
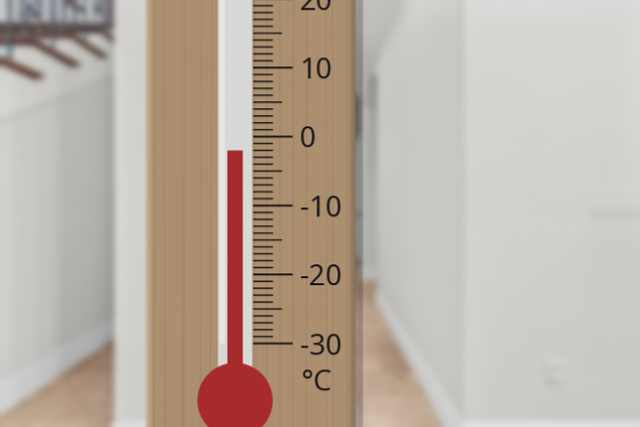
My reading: **-2** °C
